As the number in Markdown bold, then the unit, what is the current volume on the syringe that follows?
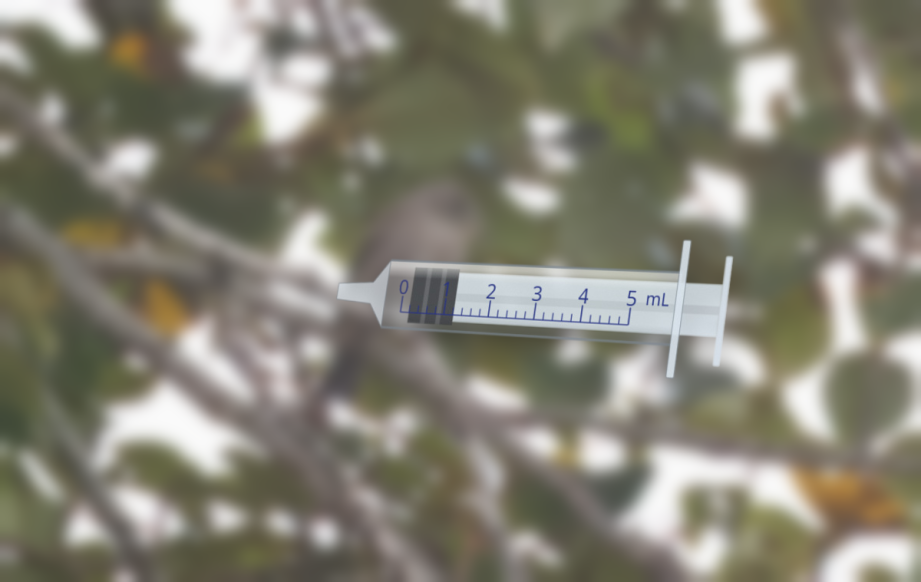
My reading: **0.2** mL
